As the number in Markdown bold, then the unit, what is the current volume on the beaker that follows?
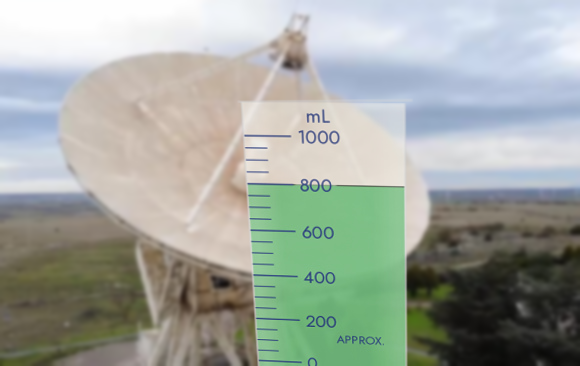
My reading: **800** mL
